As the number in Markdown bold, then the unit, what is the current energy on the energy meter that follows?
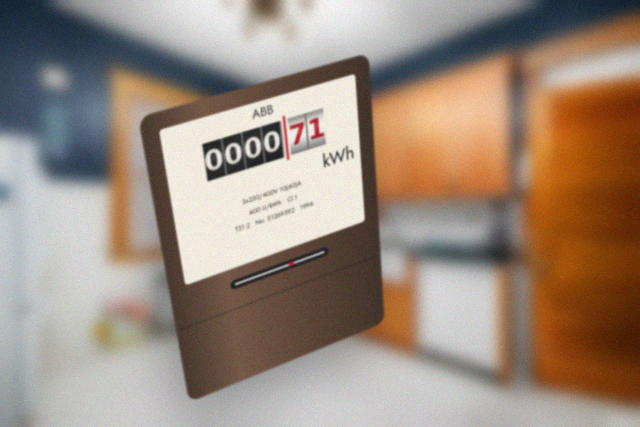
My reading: **0.71** kWh
